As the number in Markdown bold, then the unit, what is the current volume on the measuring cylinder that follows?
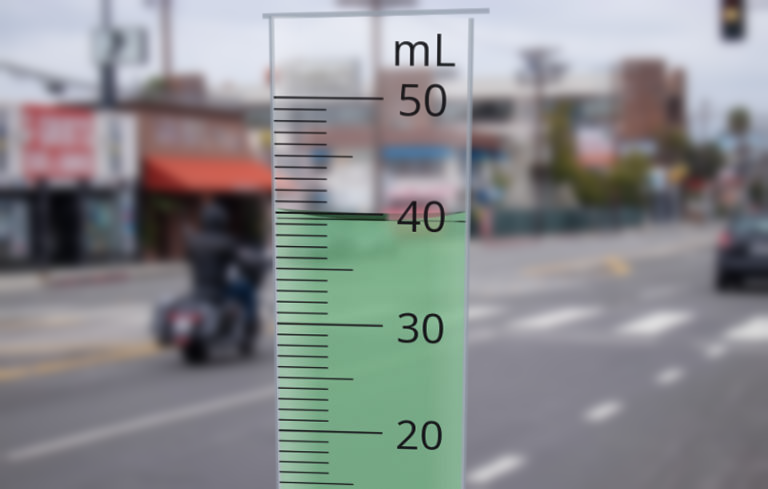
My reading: **39.5** mL
